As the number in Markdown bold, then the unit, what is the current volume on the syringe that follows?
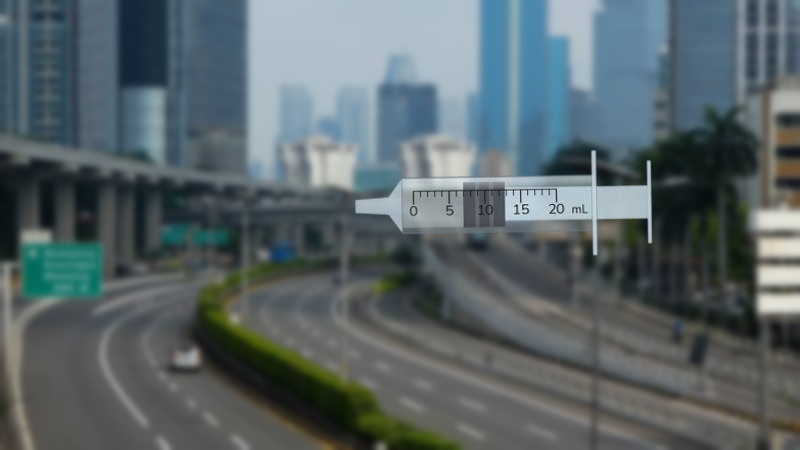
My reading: **7** mL
